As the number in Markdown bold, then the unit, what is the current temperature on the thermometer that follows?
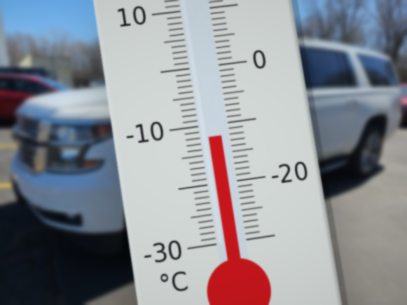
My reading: **-12** °C
